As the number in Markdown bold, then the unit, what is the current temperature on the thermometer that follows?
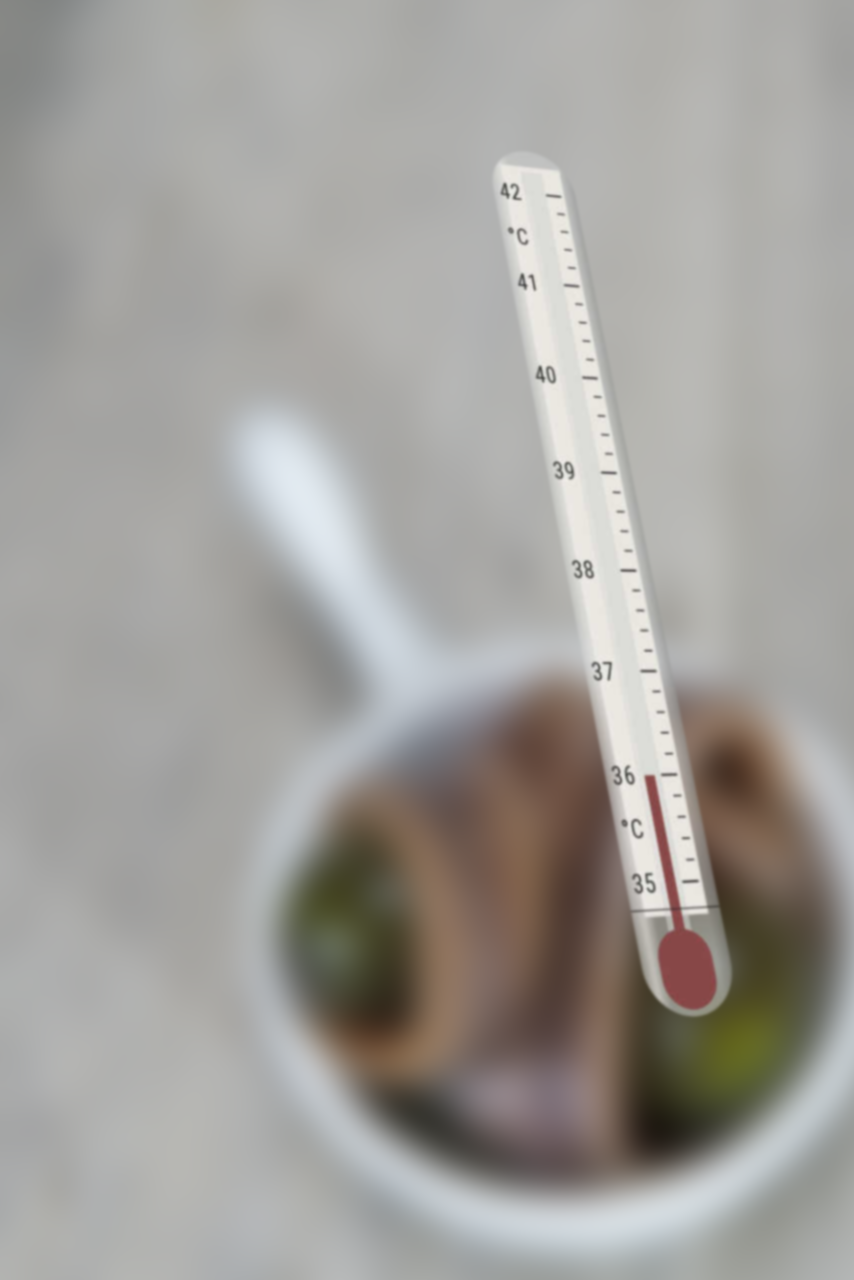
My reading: **36** °C
